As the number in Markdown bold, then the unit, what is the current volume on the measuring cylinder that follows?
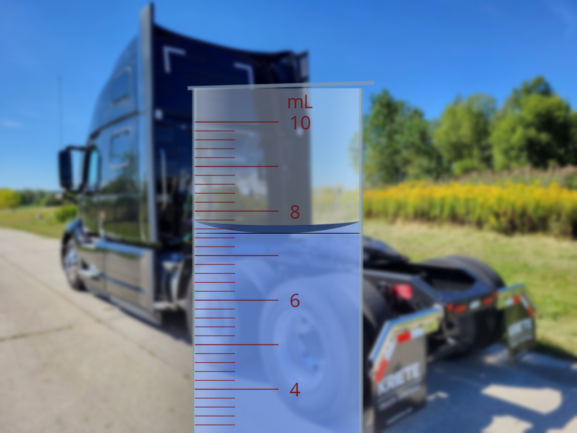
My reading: **7.5** mL
